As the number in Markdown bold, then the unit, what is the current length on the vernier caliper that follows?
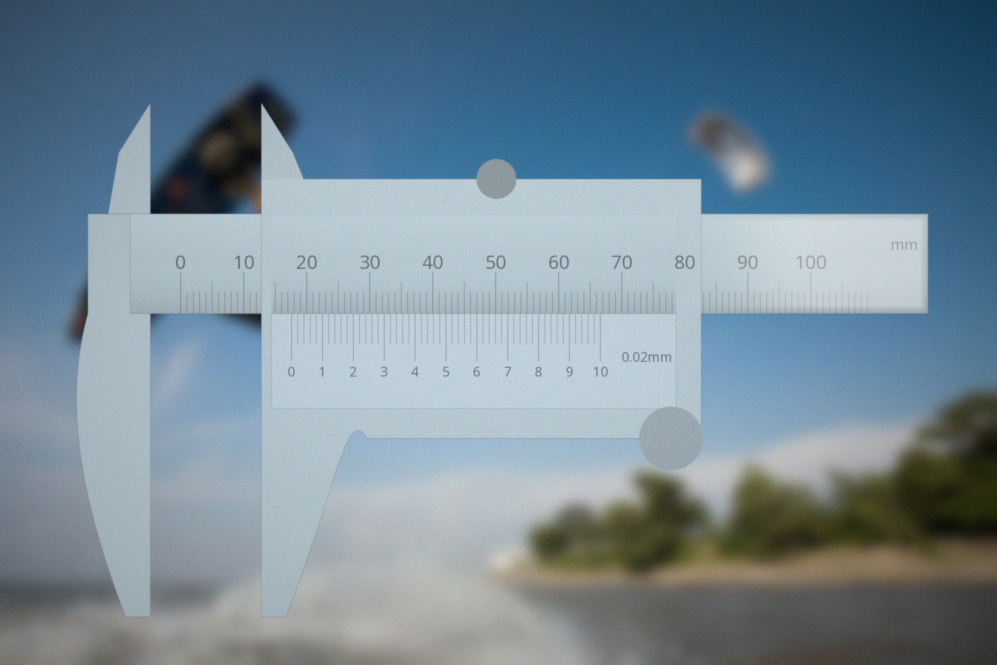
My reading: **17.6** mm
